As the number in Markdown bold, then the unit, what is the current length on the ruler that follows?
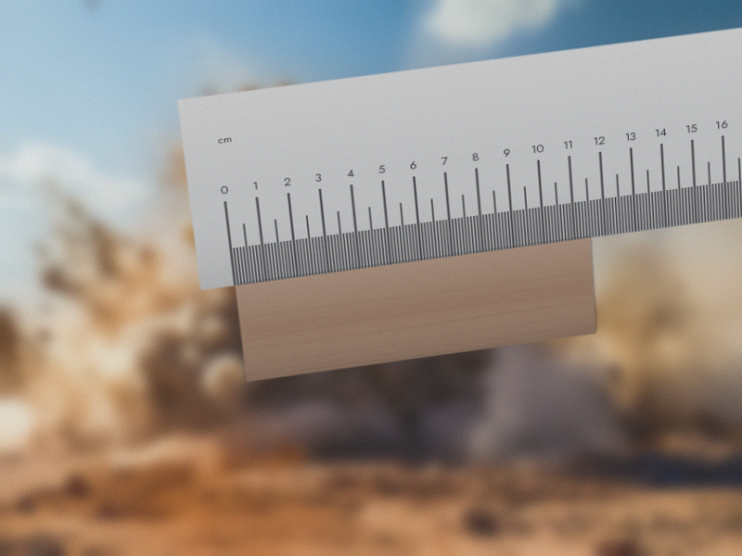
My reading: **11.5** cm
